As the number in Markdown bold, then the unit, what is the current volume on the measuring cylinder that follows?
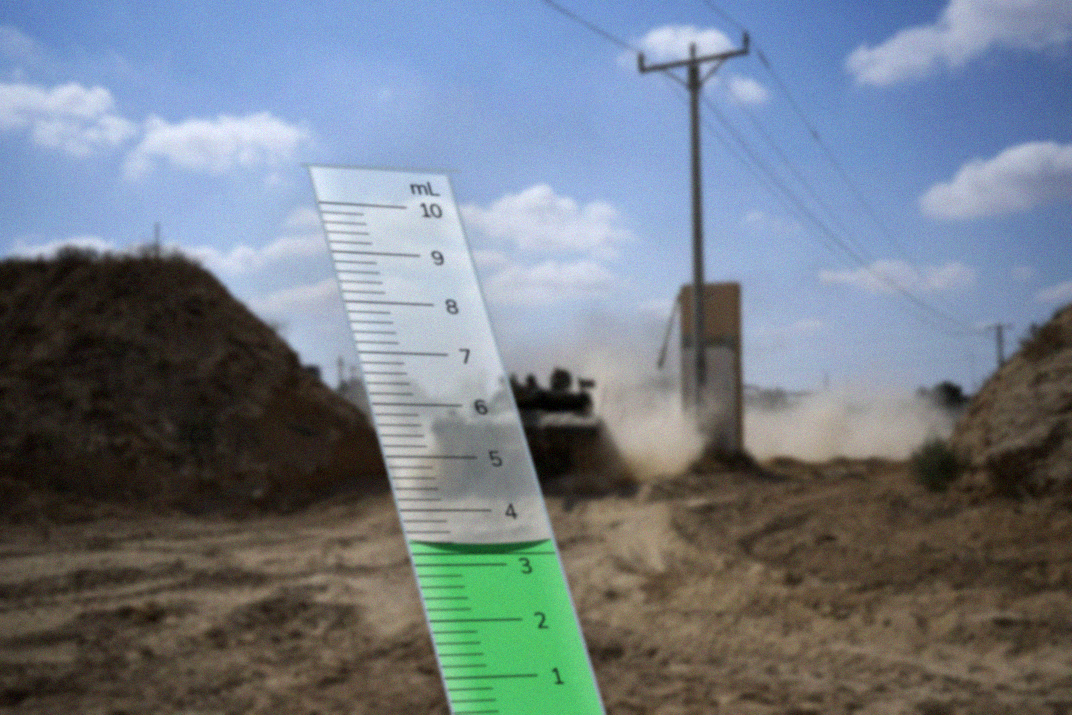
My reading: **3.2** mL
